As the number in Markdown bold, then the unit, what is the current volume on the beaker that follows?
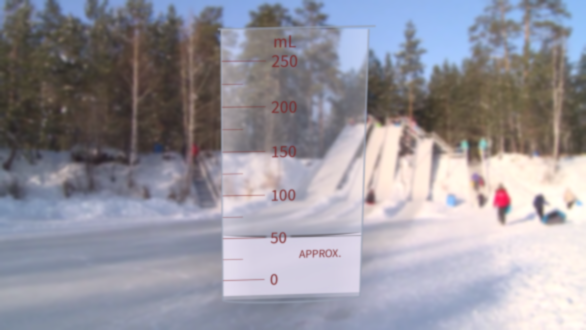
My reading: **50** mL
